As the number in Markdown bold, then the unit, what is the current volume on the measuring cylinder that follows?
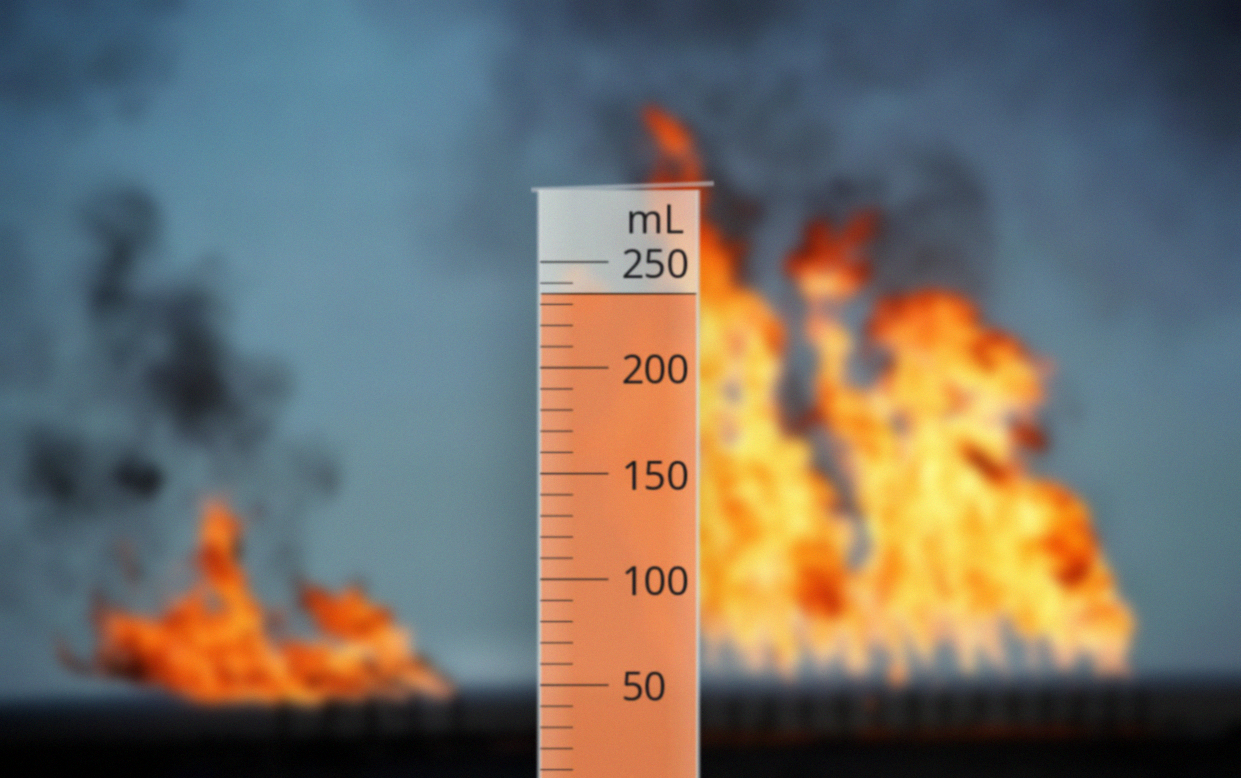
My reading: **235** mL
